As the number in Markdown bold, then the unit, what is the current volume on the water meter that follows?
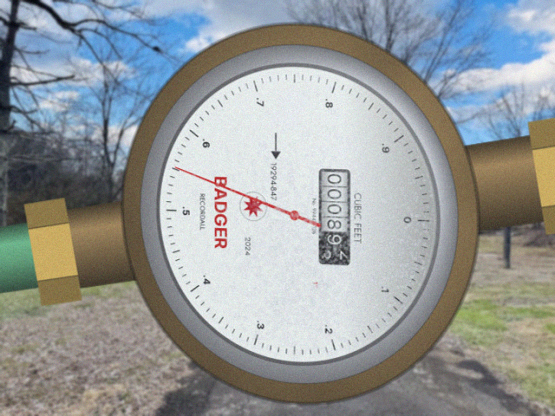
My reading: **892.55** ft³
